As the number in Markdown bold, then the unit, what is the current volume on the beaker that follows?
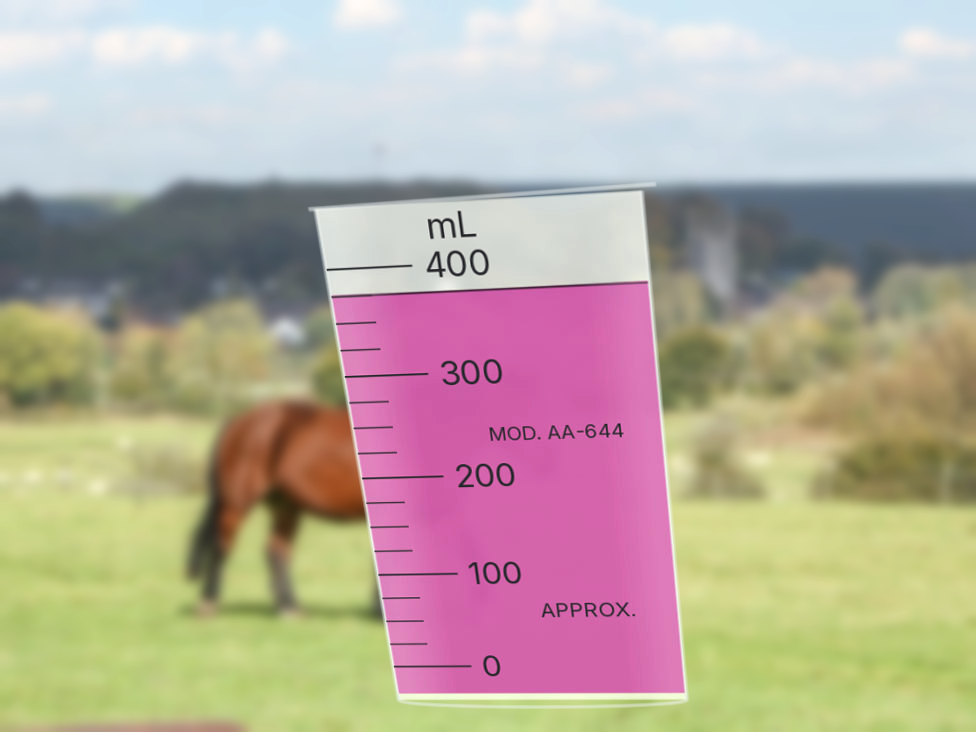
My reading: **375** mL
